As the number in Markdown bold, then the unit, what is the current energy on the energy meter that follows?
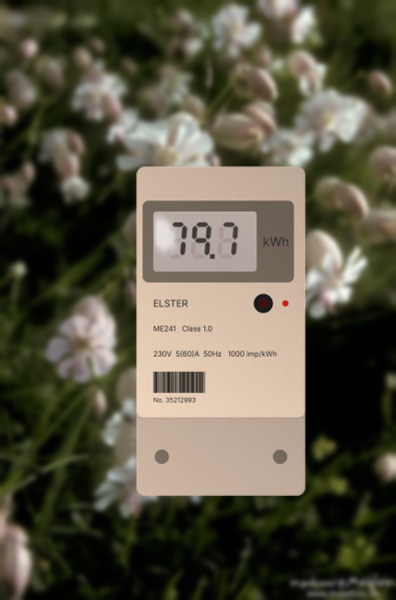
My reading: **79.7** kWh
